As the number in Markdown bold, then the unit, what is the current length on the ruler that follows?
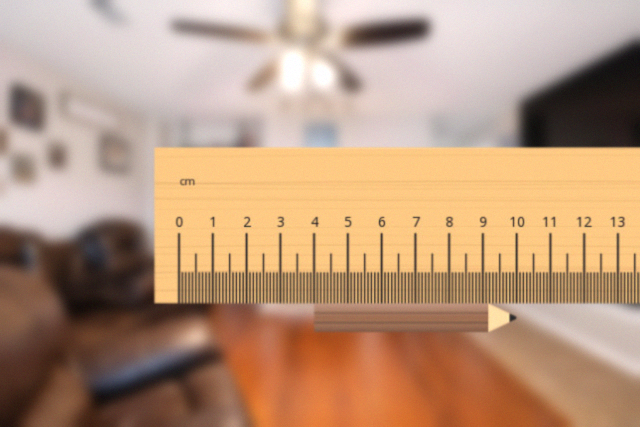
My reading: **6** cm
